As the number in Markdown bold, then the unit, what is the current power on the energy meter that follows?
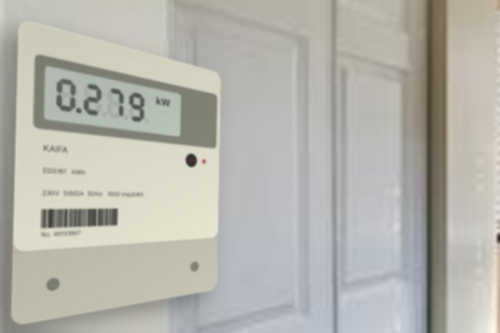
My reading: **0.279** kW
